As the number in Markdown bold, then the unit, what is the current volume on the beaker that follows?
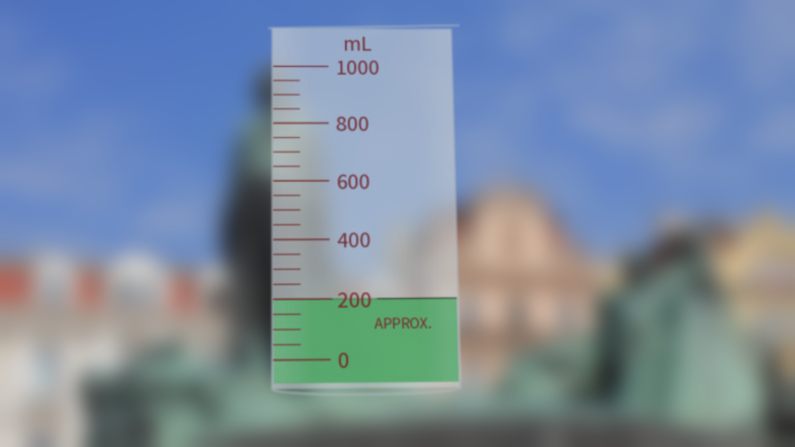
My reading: **200** mL
